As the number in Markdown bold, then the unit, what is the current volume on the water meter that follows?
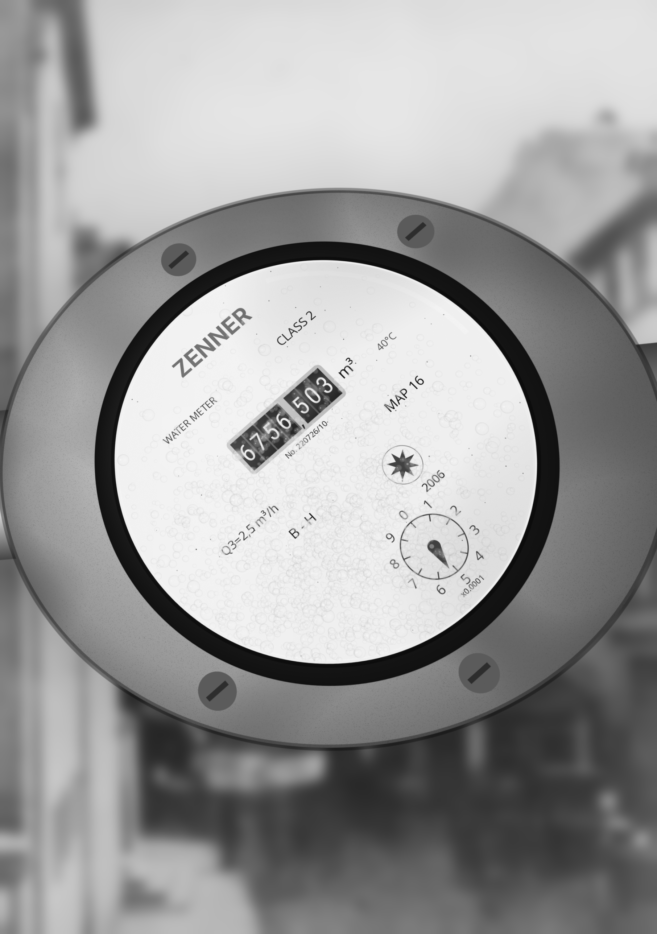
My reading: **6756.5035** m³
